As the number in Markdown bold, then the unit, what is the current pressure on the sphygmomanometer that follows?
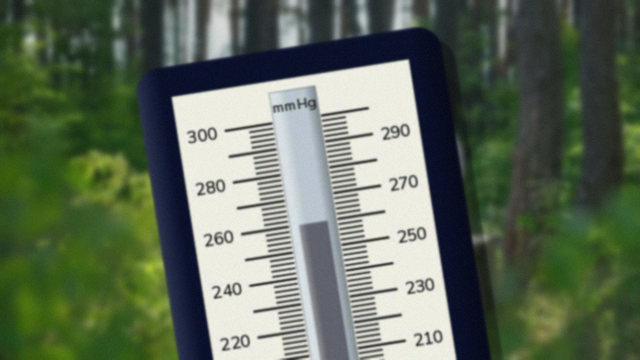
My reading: **260** mmHg
